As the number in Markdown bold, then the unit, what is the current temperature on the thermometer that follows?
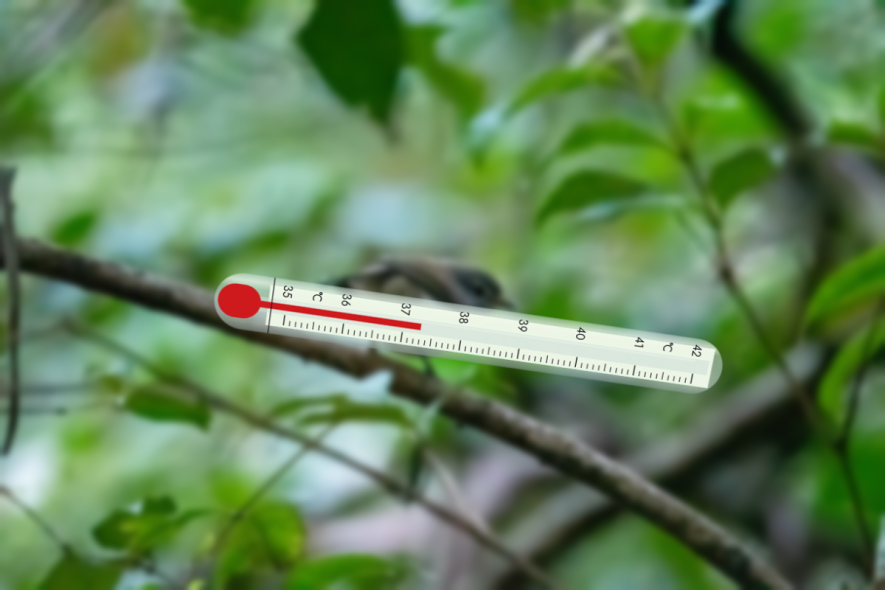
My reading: **37.3** °C
